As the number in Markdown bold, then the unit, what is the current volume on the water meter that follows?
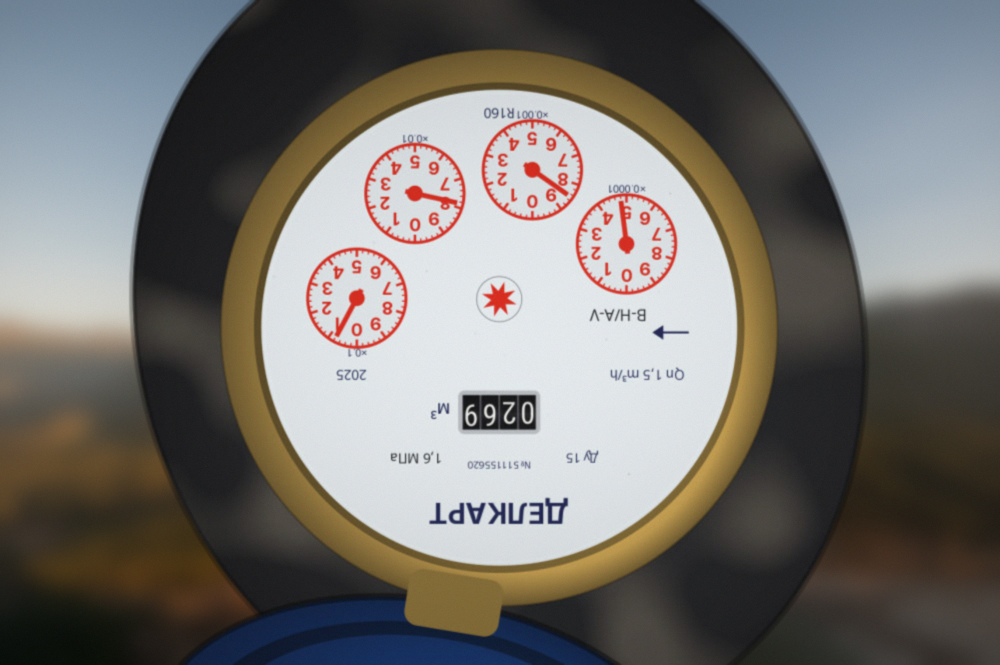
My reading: **269.0784** m³
